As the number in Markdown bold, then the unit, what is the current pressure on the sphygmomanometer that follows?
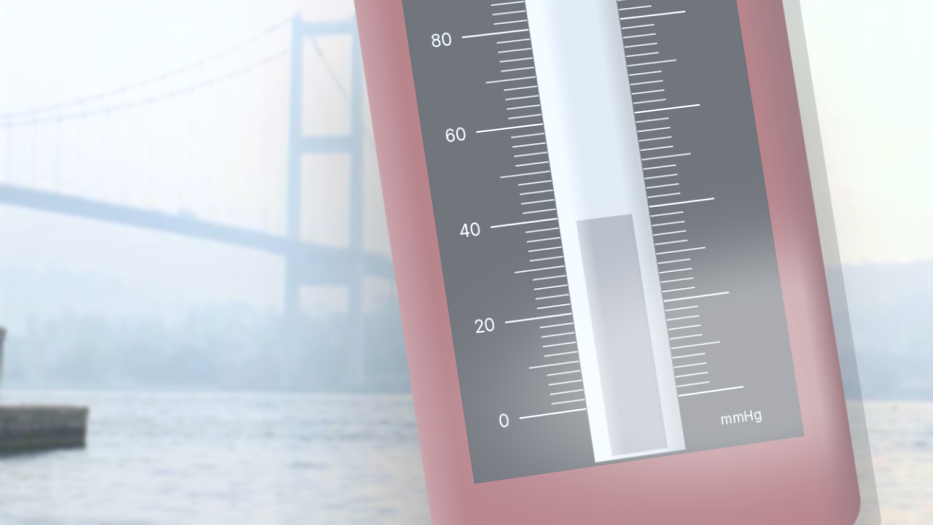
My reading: **39** mmHg
